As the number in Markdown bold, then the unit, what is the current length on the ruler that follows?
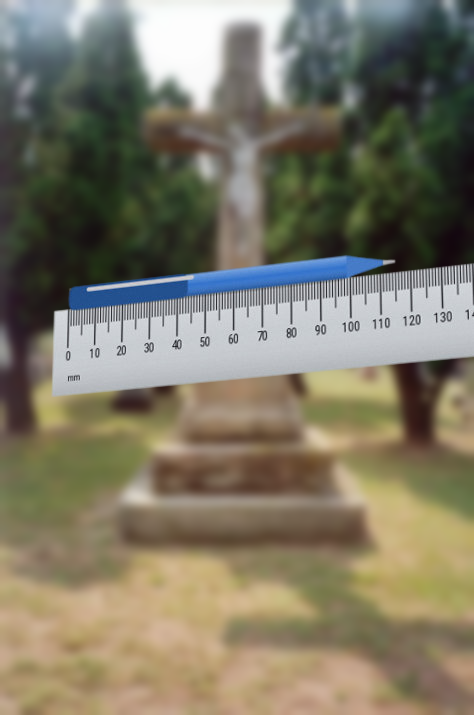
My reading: **115** mm
